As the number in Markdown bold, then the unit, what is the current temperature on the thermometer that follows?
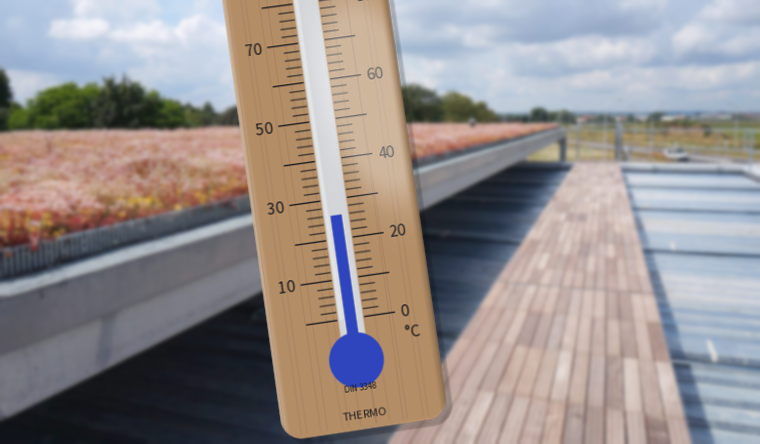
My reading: **26** °C
